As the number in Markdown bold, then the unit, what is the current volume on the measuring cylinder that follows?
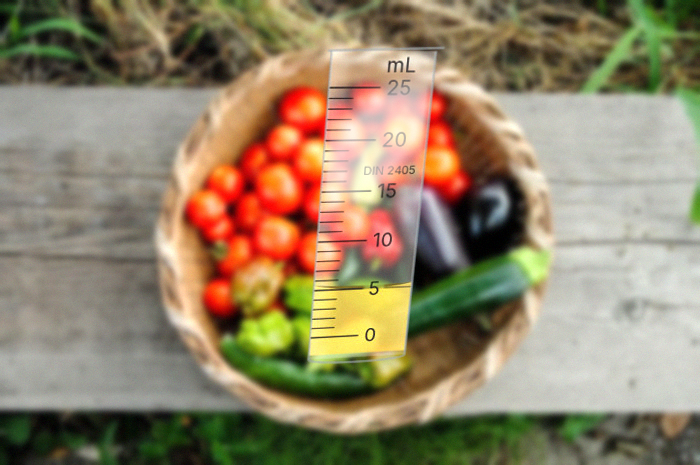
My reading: **5** mL
